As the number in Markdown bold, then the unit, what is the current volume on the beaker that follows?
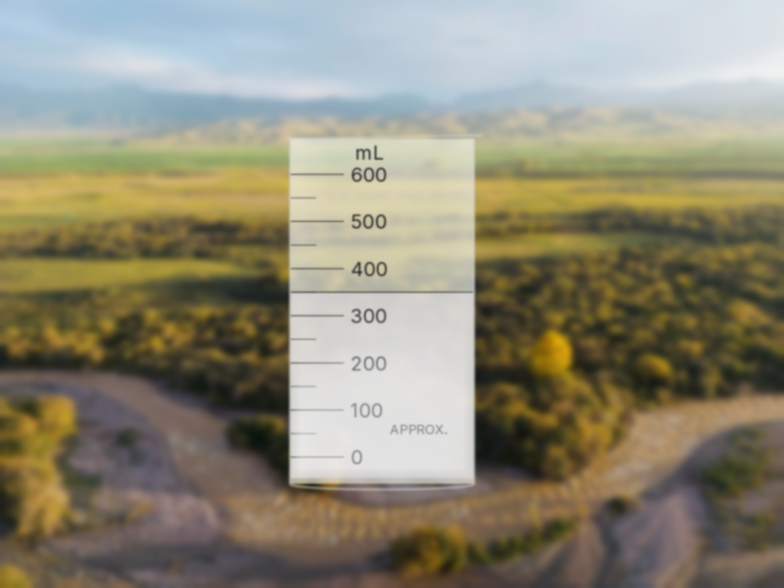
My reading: **350** mL
